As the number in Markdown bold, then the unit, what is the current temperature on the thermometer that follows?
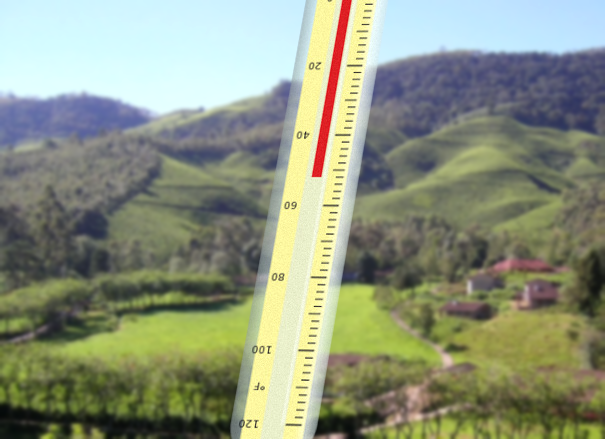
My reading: **52** °F
